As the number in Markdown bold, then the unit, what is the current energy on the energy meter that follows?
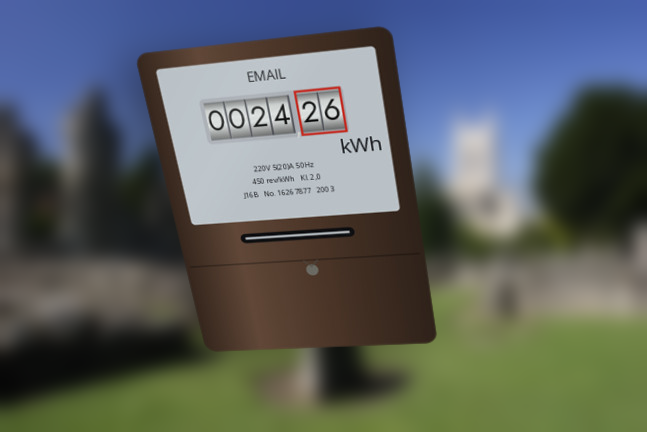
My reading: **24.26** kWh
